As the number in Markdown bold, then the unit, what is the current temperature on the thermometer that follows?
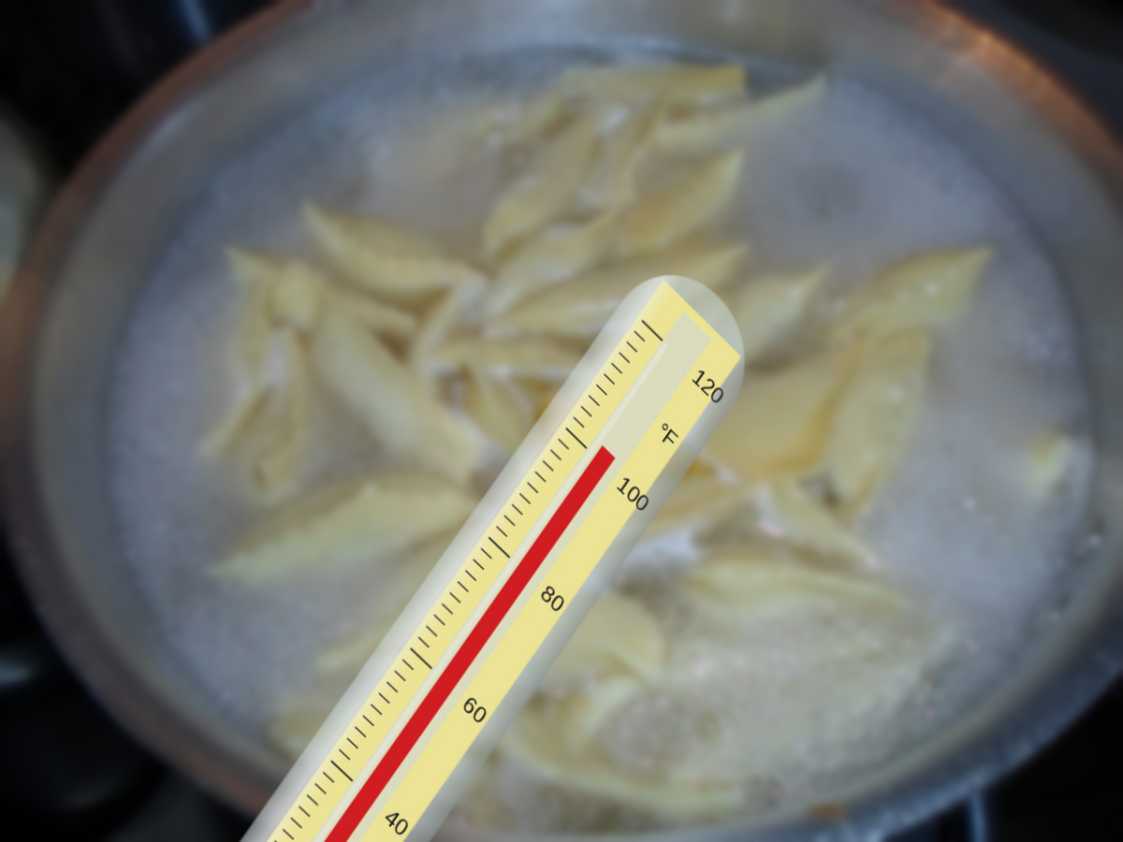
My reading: **102** °F
